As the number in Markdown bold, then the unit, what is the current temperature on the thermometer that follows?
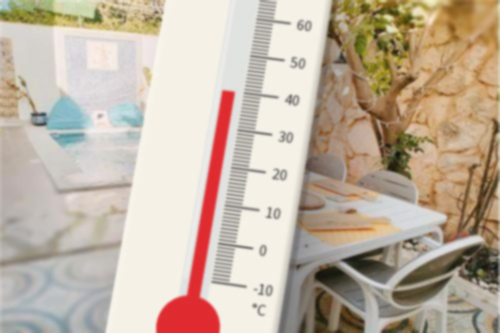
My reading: **40** °C
